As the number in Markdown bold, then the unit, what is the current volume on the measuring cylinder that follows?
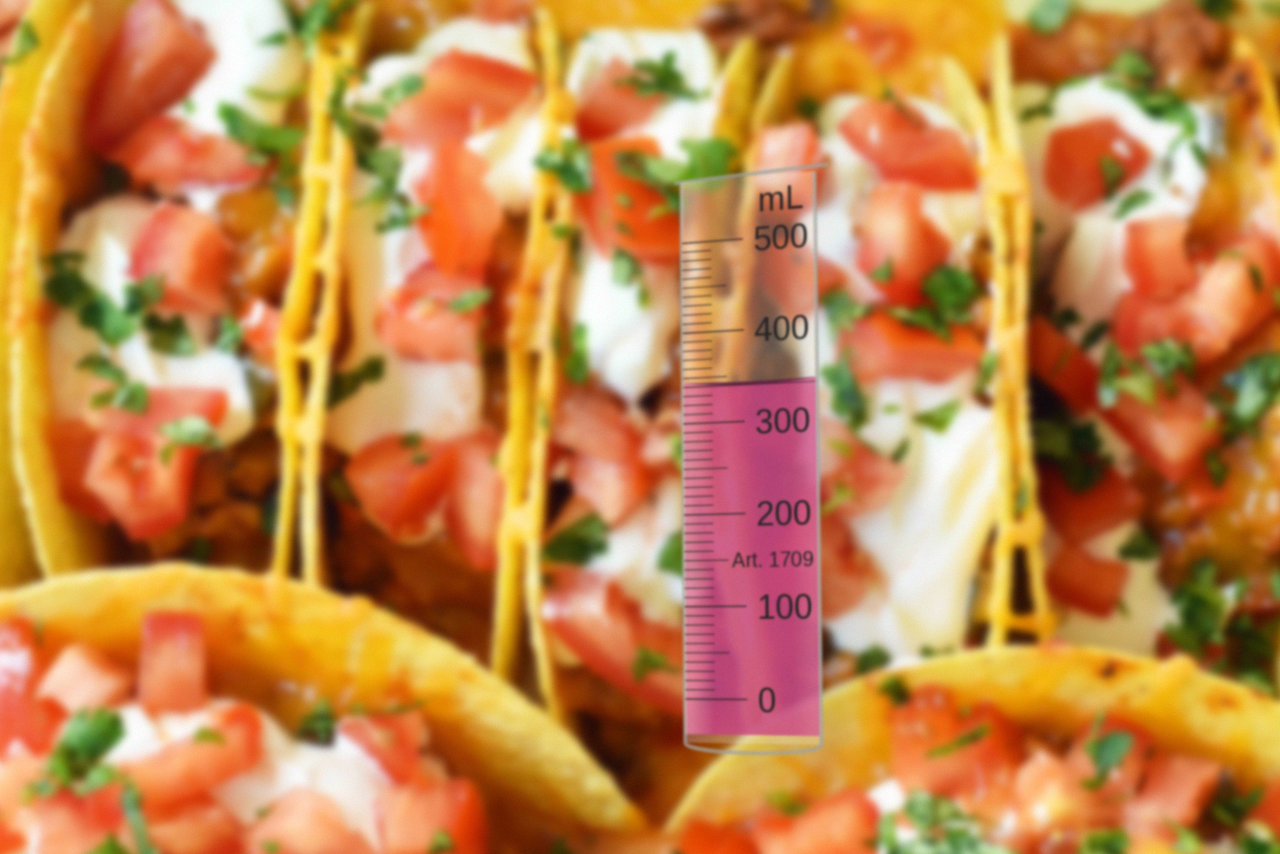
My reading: **340** mL
